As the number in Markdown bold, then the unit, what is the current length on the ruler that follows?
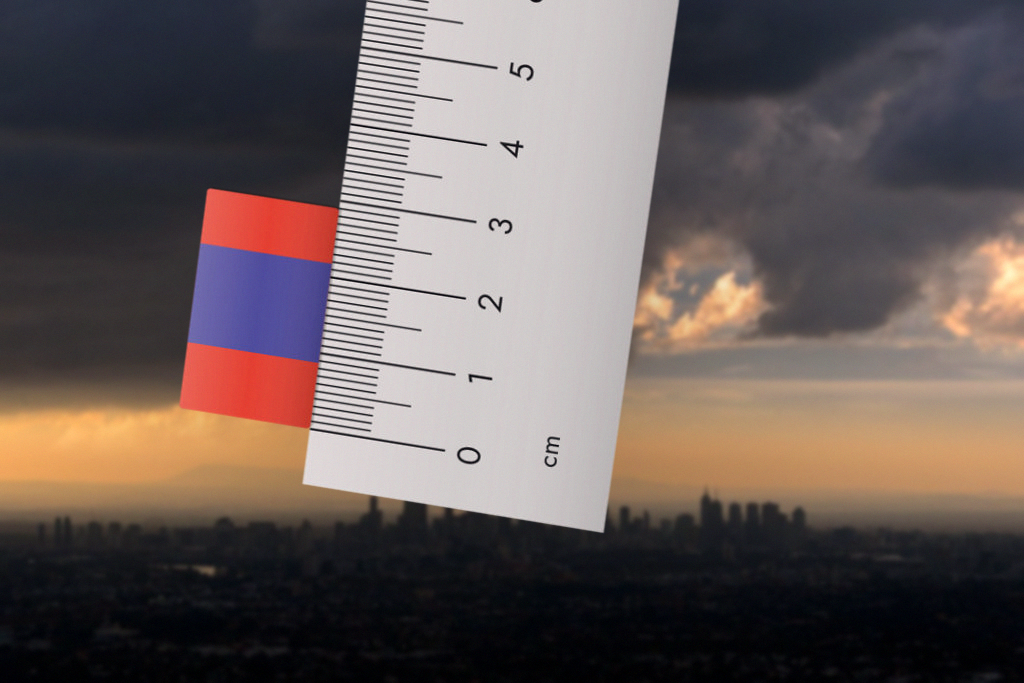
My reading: **2.9** cm
